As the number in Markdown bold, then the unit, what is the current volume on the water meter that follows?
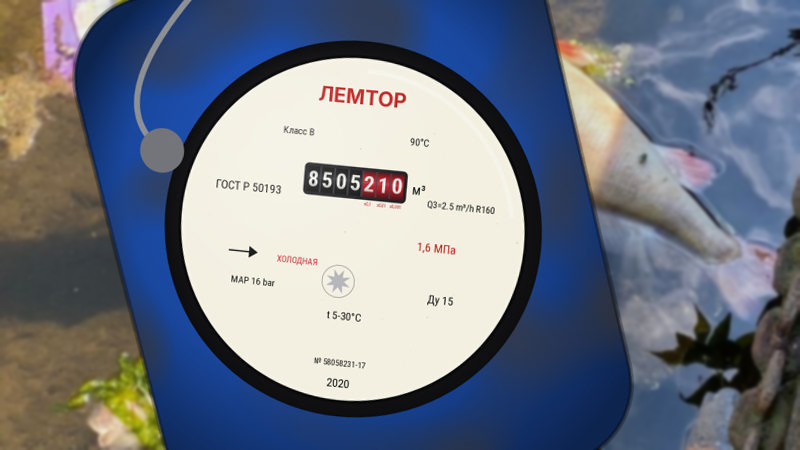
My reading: **8505.210** m³
